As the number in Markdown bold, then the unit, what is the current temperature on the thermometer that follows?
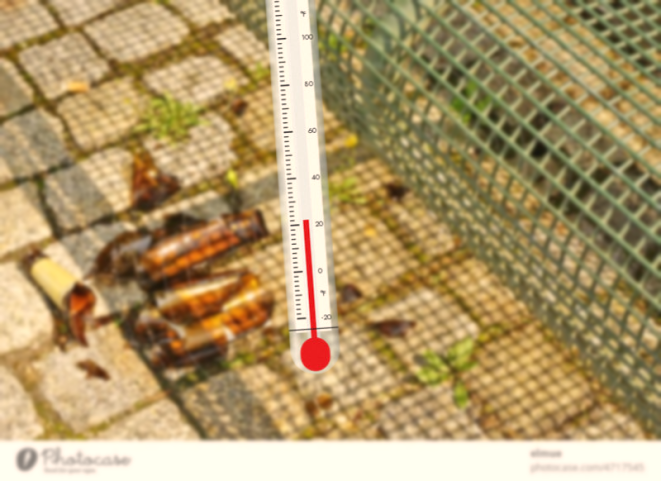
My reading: **22** °F
